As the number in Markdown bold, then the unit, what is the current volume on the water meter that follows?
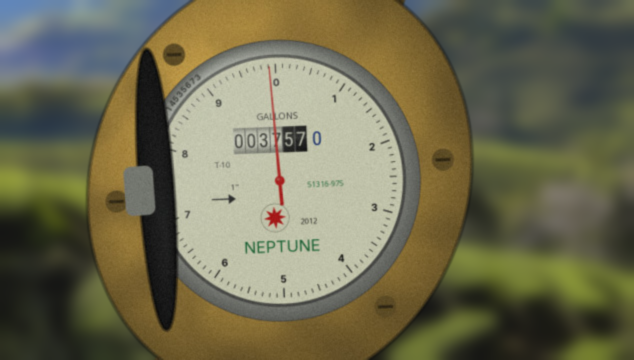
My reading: **37569.9** gal
